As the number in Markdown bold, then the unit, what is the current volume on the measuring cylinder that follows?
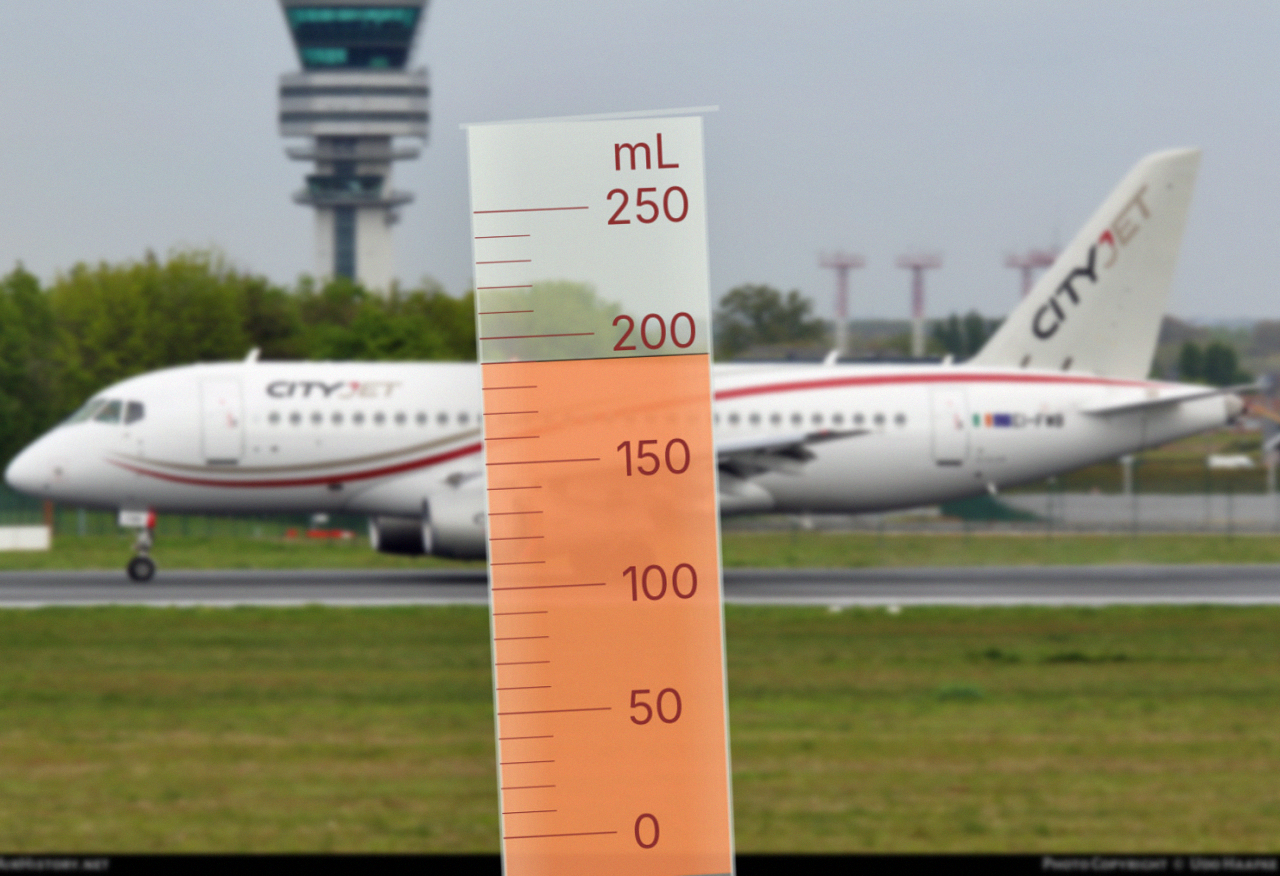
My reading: **190** mL
